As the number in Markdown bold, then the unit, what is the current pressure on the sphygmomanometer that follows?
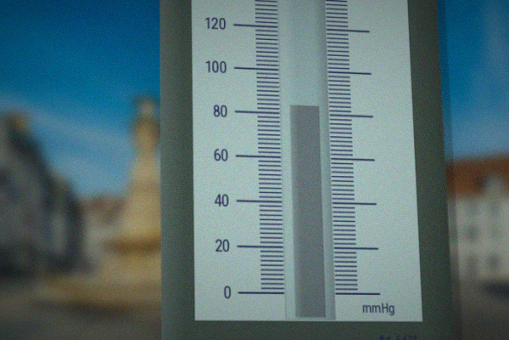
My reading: **84** mmHg
